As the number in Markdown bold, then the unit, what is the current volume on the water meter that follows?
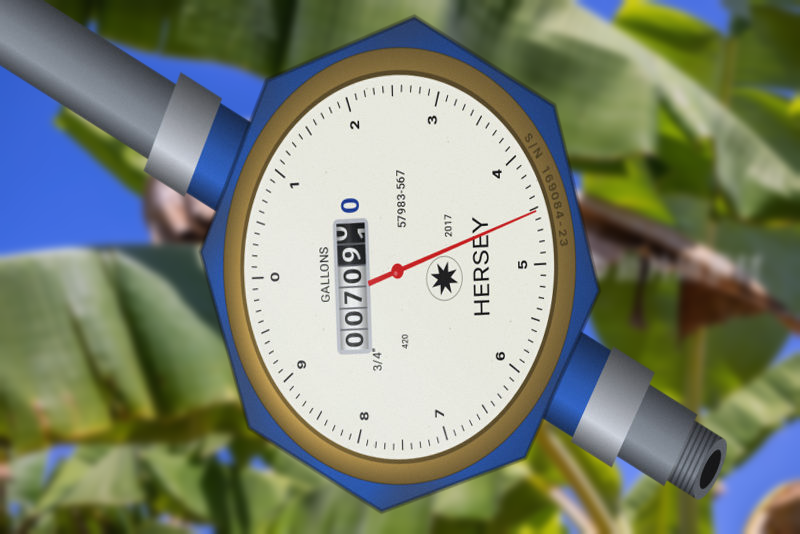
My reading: **70904.5** gal
